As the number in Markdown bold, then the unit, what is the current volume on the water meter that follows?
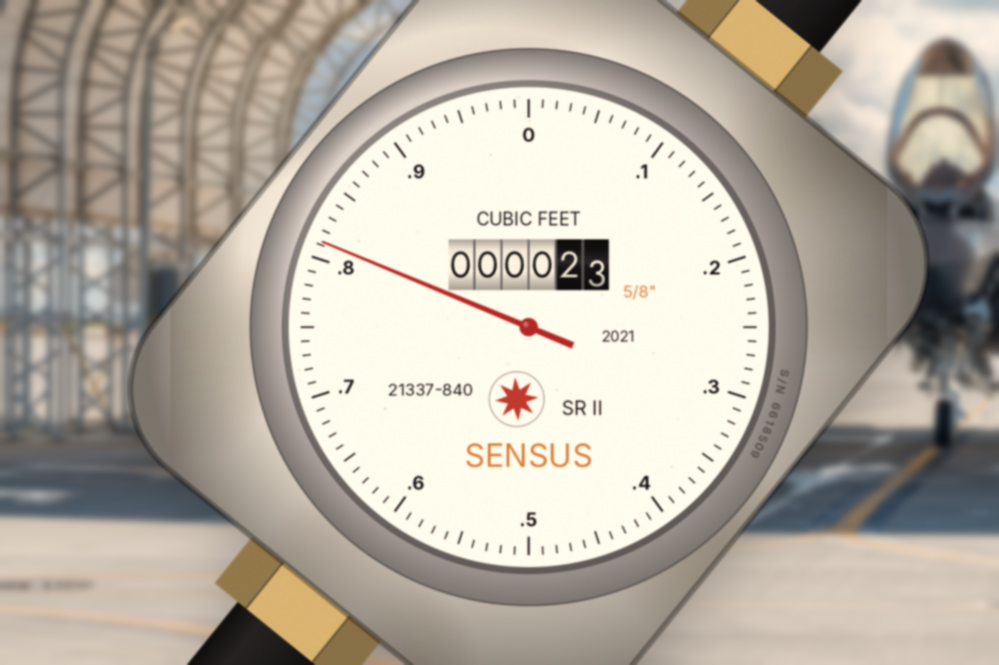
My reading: **22.81** ft³
